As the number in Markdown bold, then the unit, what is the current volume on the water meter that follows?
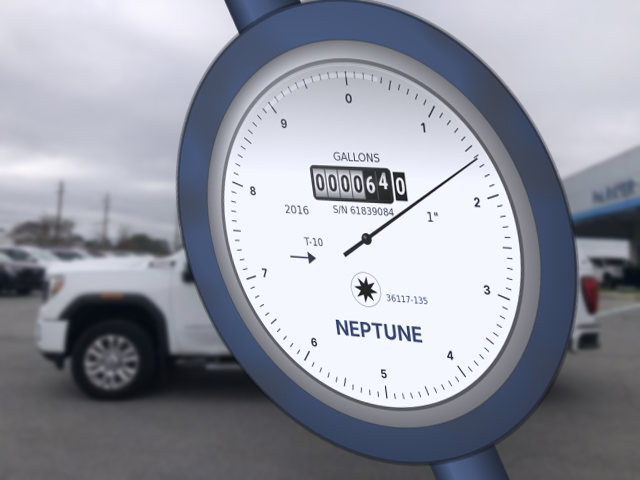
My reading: **641.6** gal
